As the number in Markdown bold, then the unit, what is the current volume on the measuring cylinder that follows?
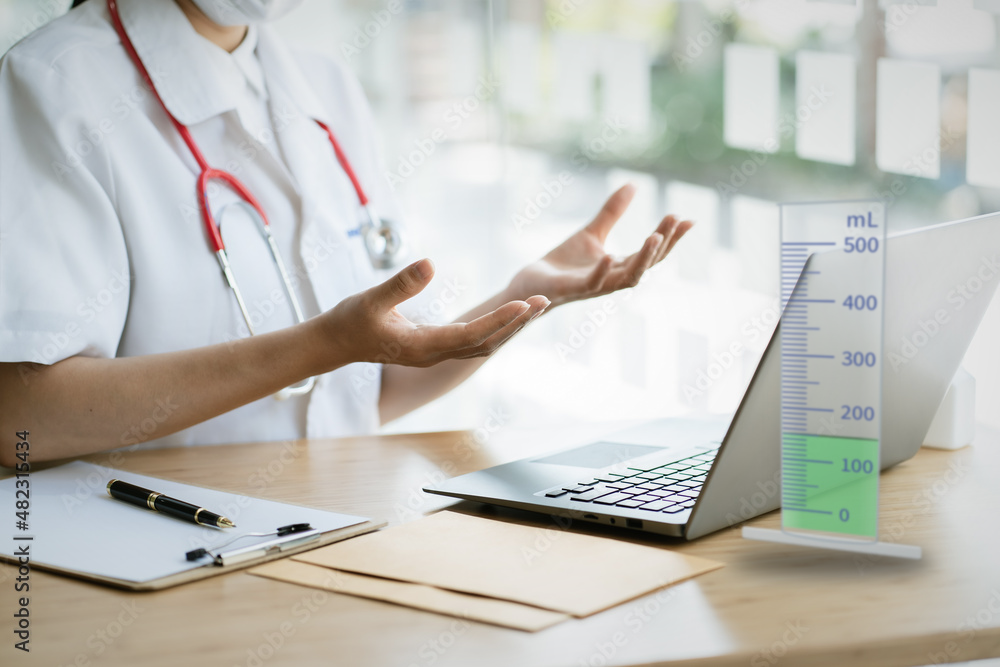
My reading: **150** mL
